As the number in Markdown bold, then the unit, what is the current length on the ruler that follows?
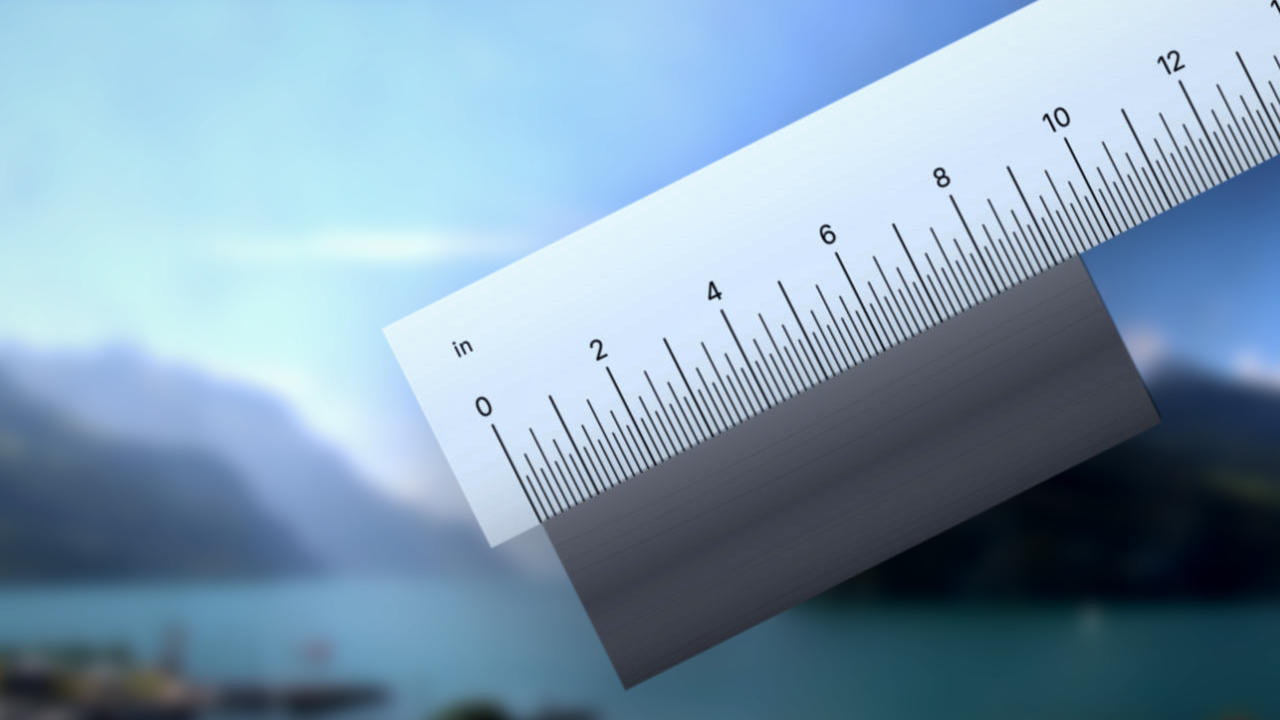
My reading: **9.375** in
